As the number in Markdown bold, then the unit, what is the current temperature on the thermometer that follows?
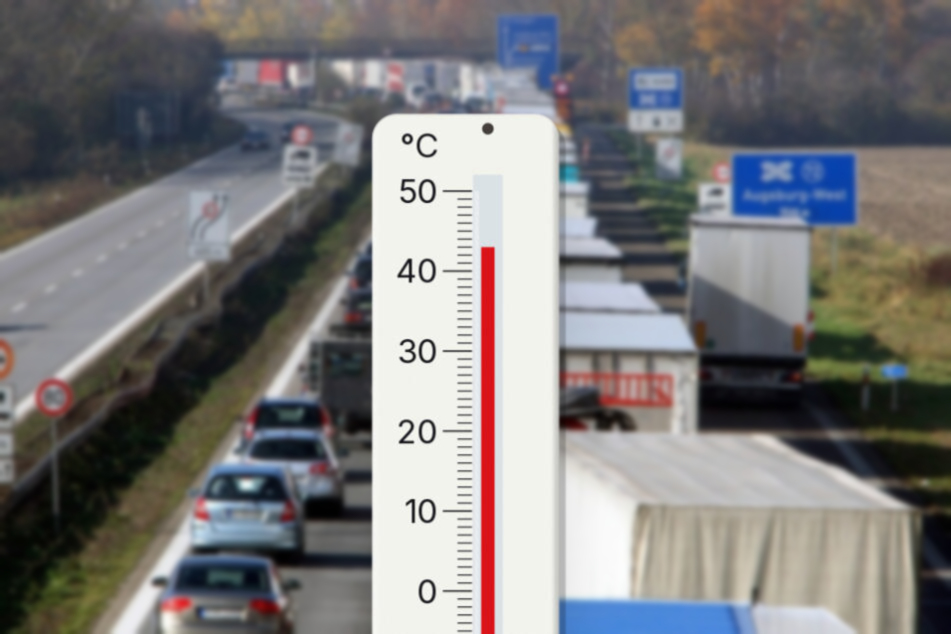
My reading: **43** °C
